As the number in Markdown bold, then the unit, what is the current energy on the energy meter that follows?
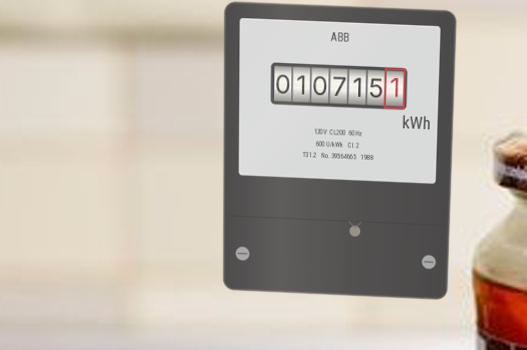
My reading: **10715.1** kWh
